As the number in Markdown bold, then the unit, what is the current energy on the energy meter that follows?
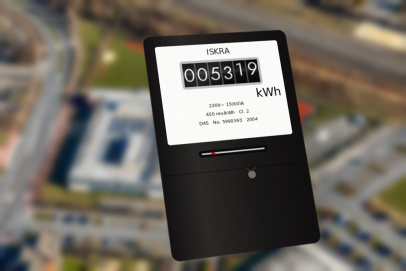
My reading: **5319** kWh
